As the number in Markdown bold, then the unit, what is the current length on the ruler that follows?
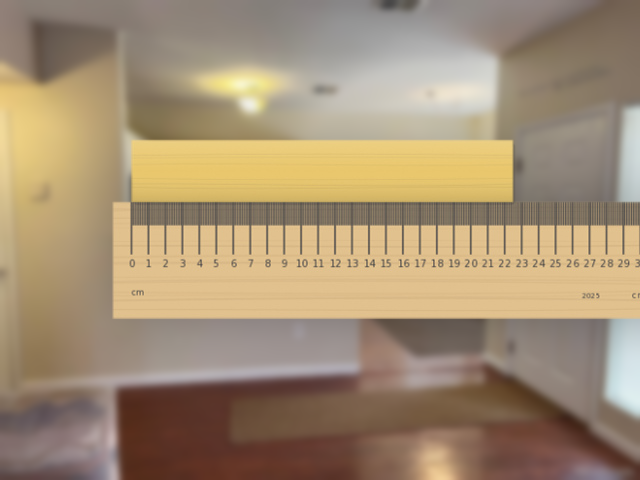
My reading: **22.5** cm
